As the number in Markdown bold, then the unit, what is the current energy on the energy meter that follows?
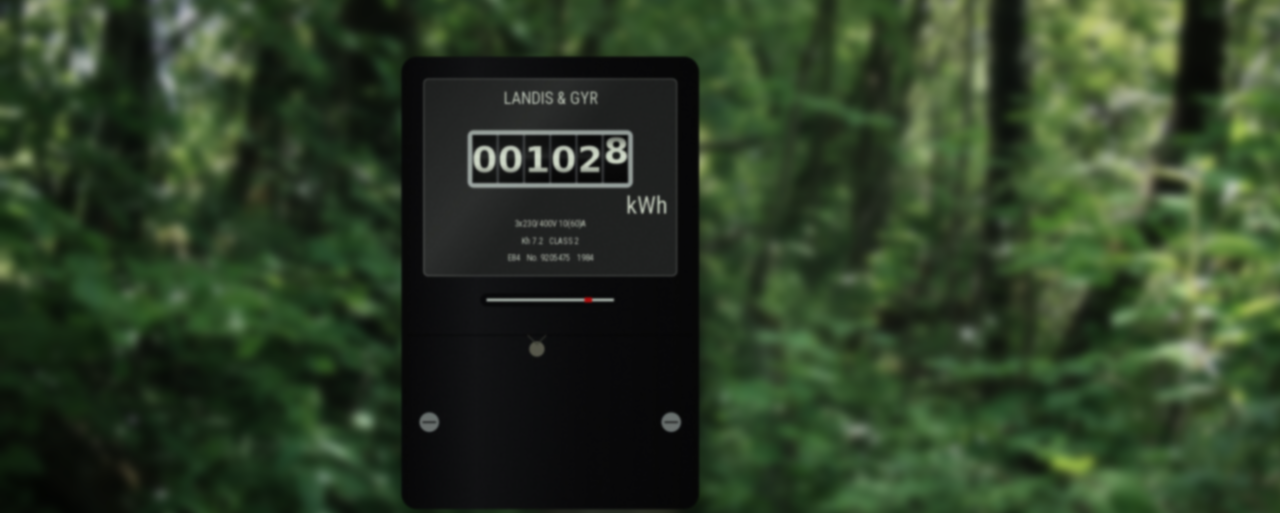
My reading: **1028** kWh
